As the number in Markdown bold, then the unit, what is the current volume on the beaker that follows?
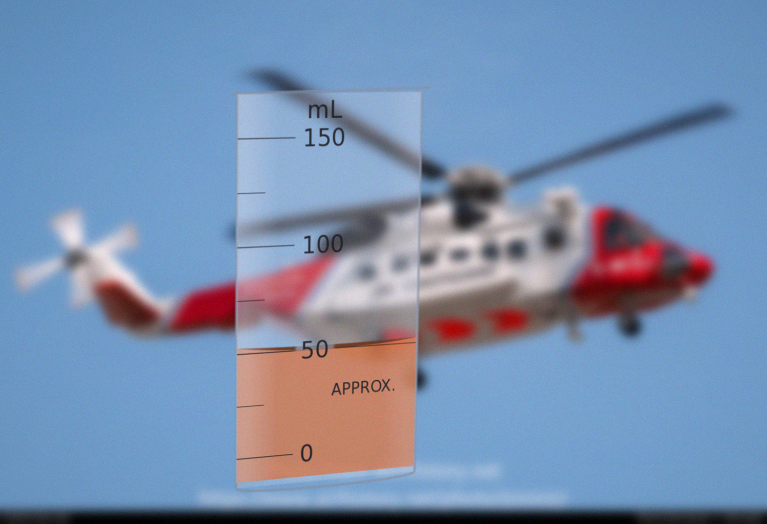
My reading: **50** mL
